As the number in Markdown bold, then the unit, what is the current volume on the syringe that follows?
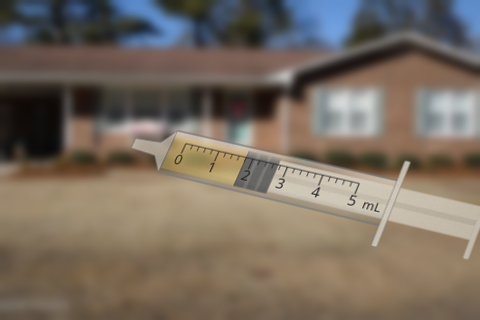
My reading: **1.8** mL
